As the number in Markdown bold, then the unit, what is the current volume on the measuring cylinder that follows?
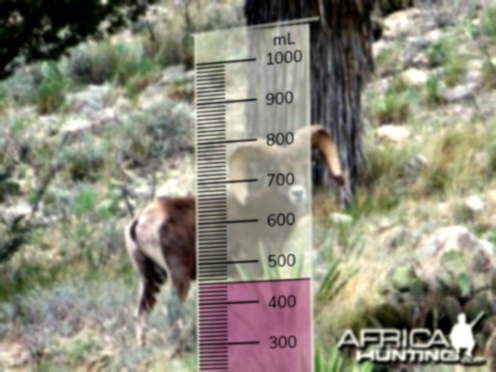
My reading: **450** mL
